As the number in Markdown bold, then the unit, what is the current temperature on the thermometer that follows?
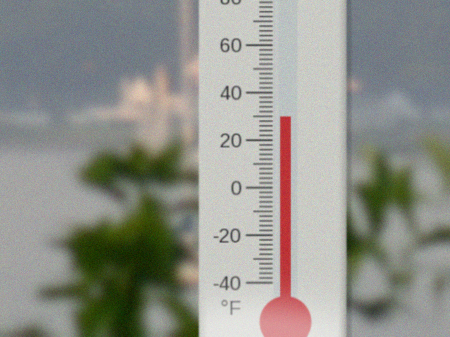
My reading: **30** °F
